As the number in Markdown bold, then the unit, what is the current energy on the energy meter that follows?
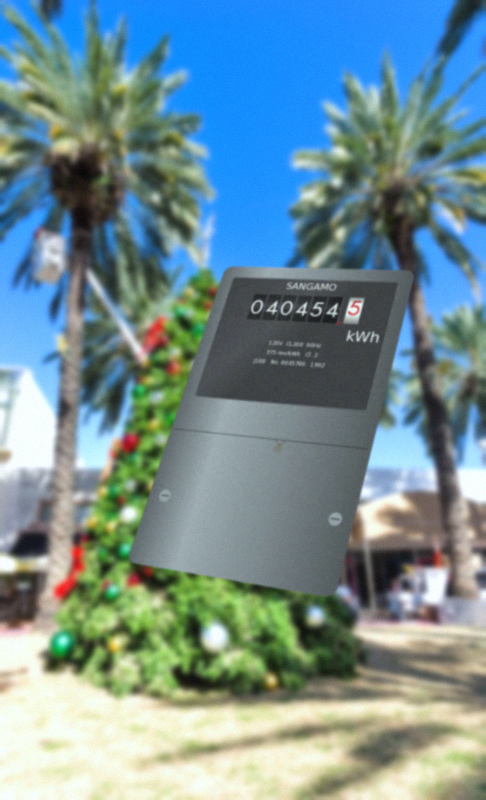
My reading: **40454.5** kWh
